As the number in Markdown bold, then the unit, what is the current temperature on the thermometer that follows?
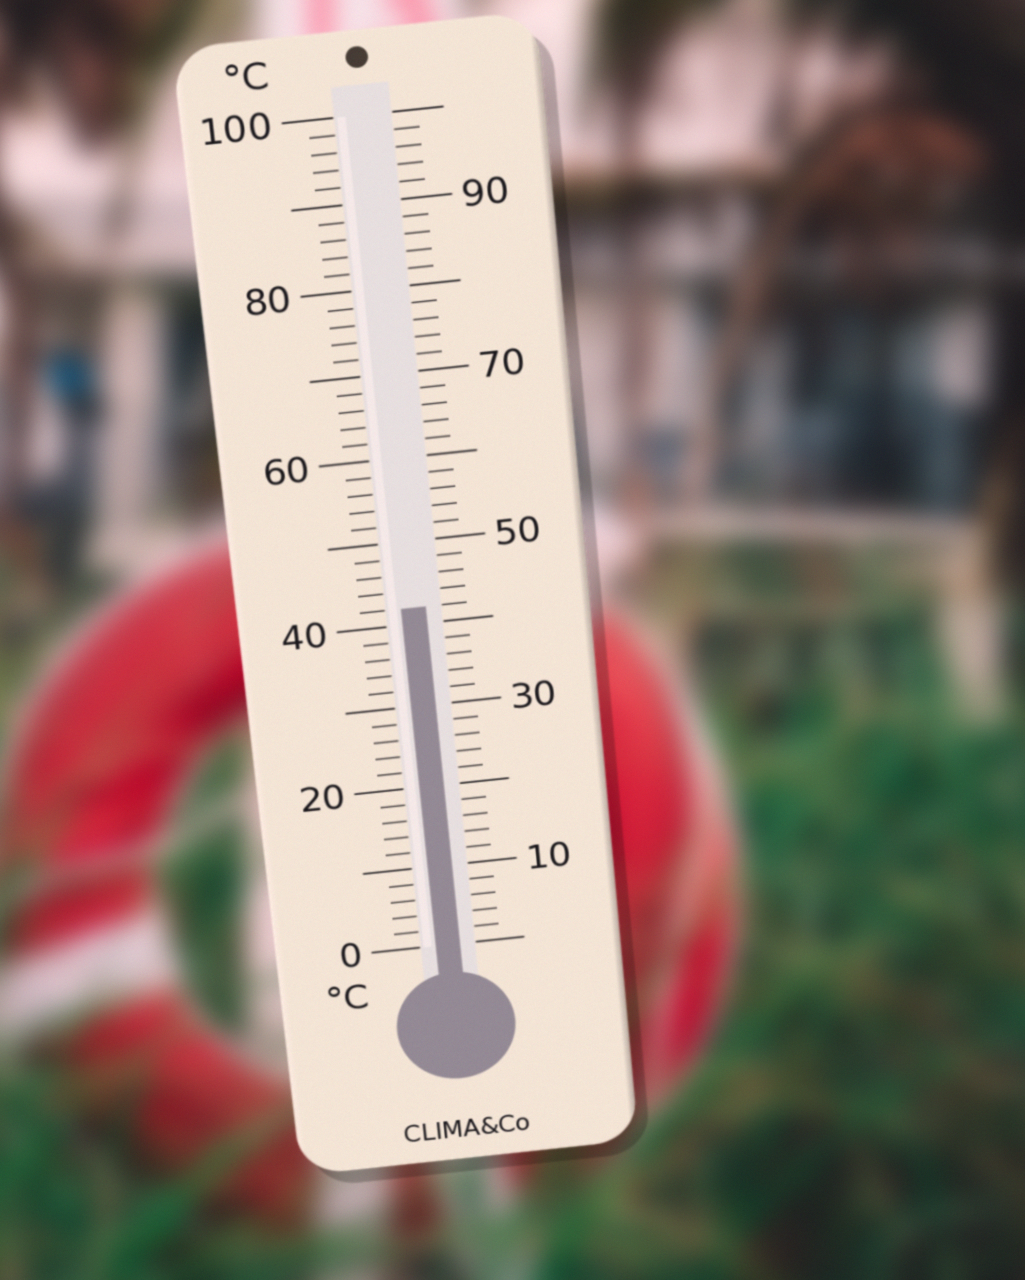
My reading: **42** °C
